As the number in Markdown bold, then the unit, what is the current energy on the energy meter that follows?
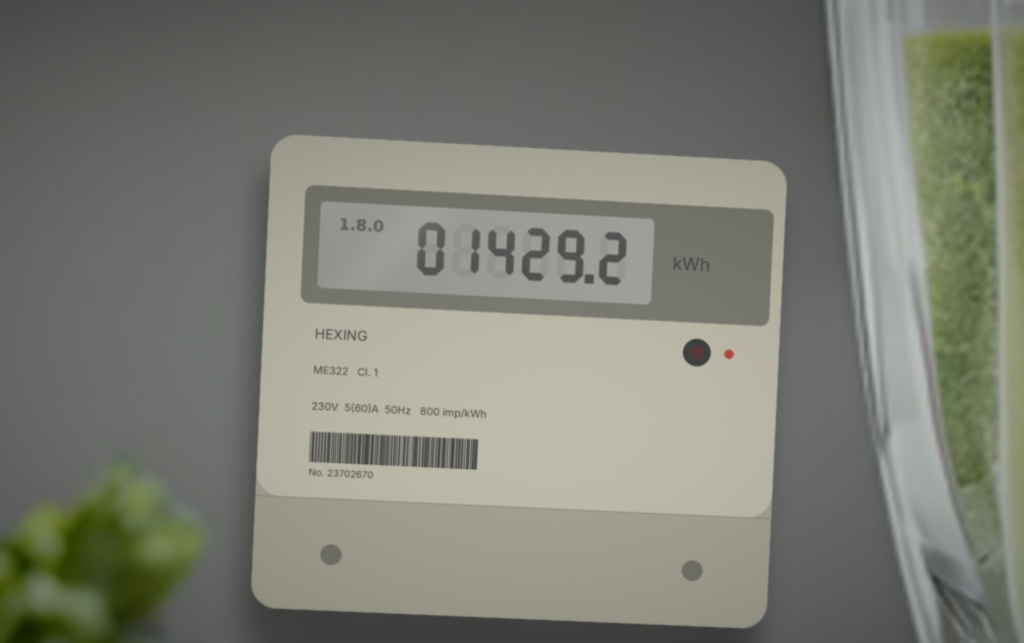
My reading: **1429.2** kWh
